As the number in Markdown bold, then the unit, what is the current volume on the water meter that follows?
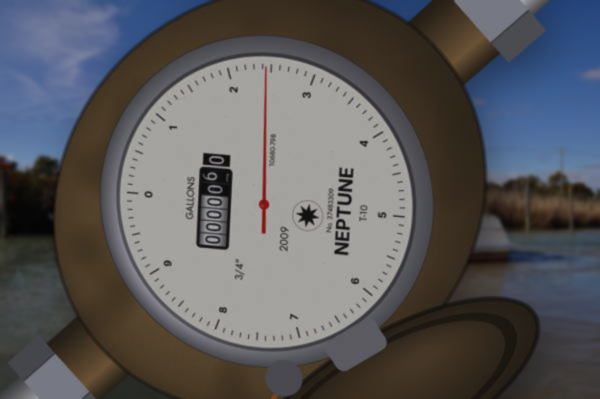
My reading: **62.4** gal
